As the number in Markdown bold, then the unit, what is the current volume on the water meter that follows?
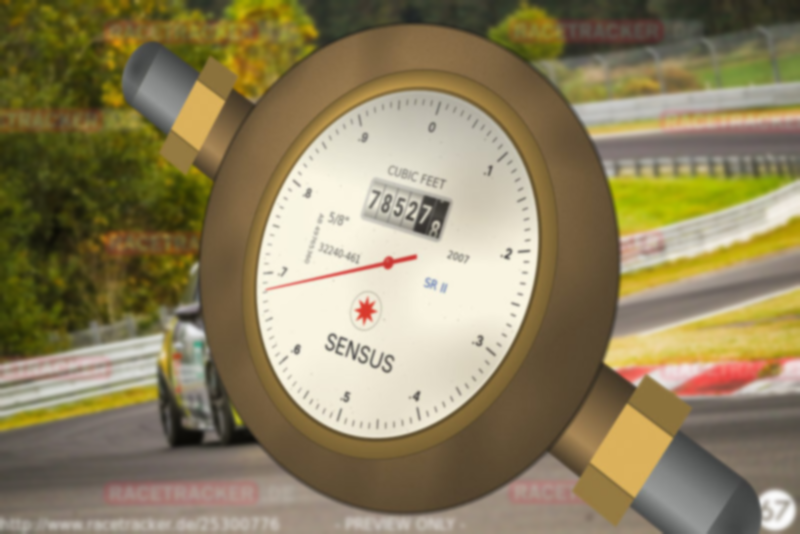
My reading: **785277.68** ft³
